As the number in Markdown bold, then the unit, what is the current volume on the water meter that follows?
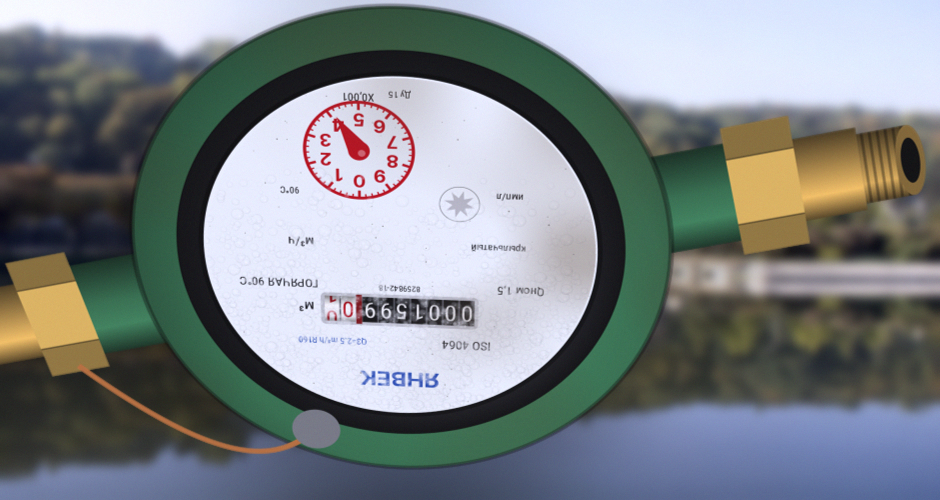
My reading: **1599.004** m³
